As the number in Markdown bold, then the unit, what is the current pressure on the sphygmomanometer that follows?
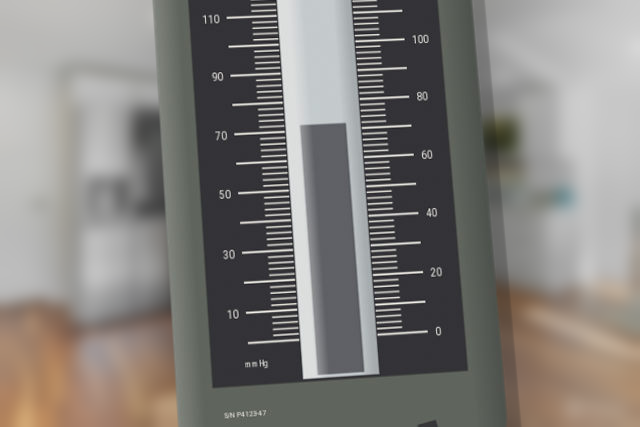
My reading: **72** mmHg
